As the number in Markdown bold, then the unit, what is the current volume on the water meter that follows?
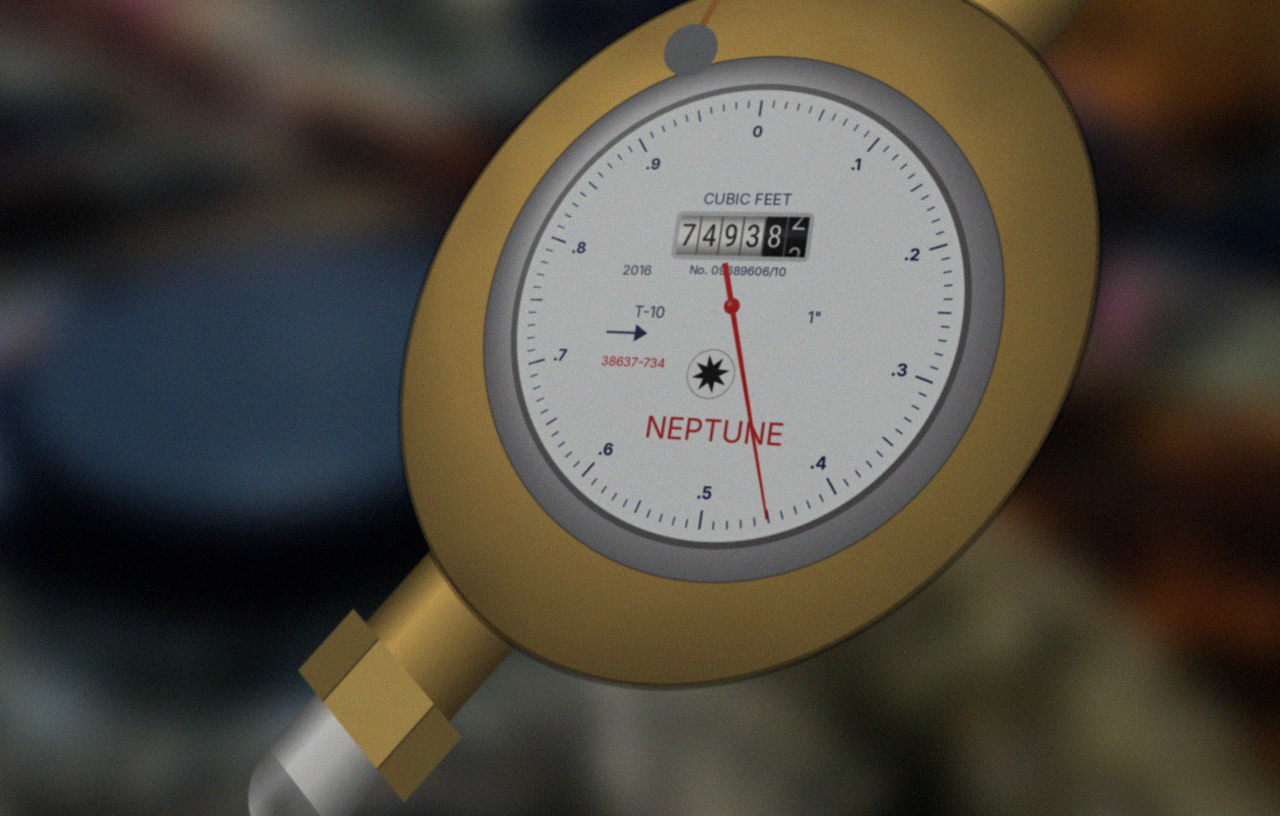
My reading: **749382.45** ft³
